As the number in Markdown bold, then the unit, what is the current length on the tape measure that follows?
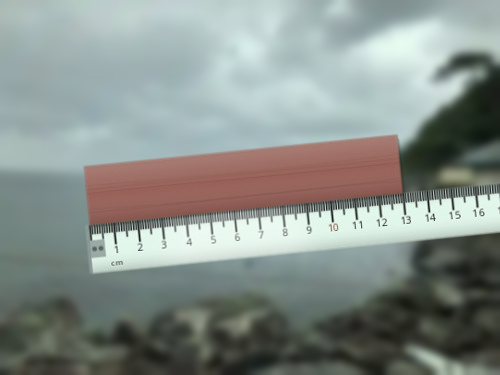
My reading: **13** cm
